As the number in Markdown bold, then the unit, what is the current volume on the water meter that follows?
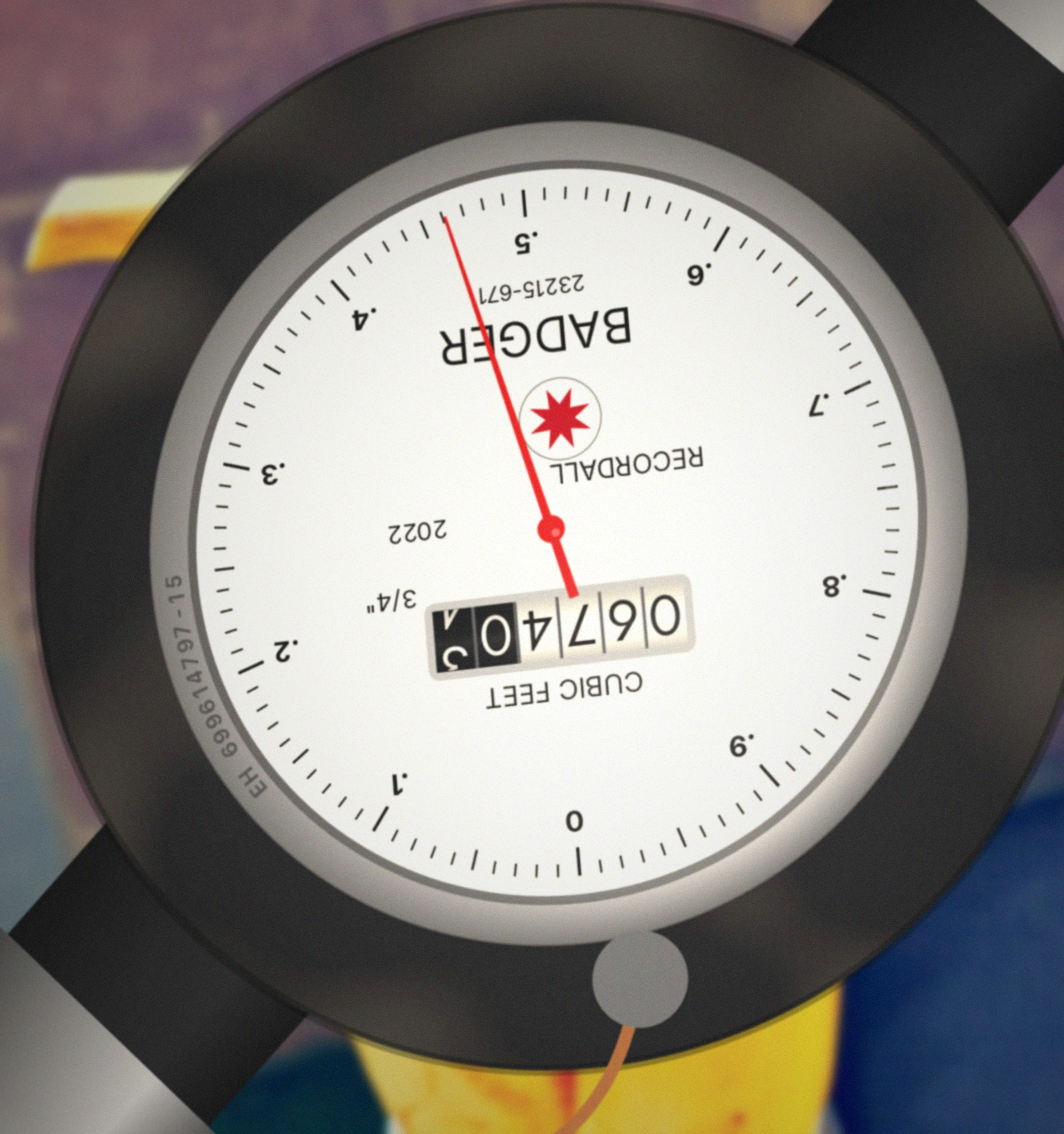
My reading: **67403.46** ft³
